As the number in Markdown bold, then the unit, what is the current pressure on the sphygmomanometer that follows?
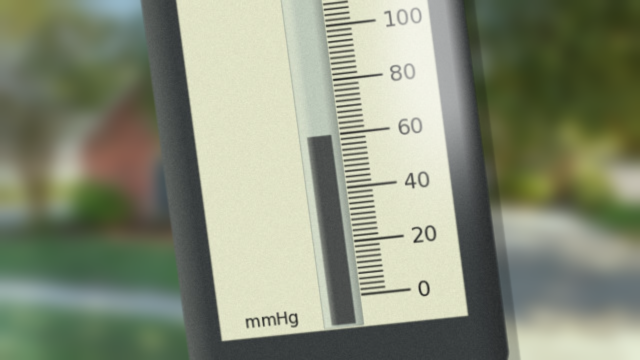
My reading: **60** mmHg
